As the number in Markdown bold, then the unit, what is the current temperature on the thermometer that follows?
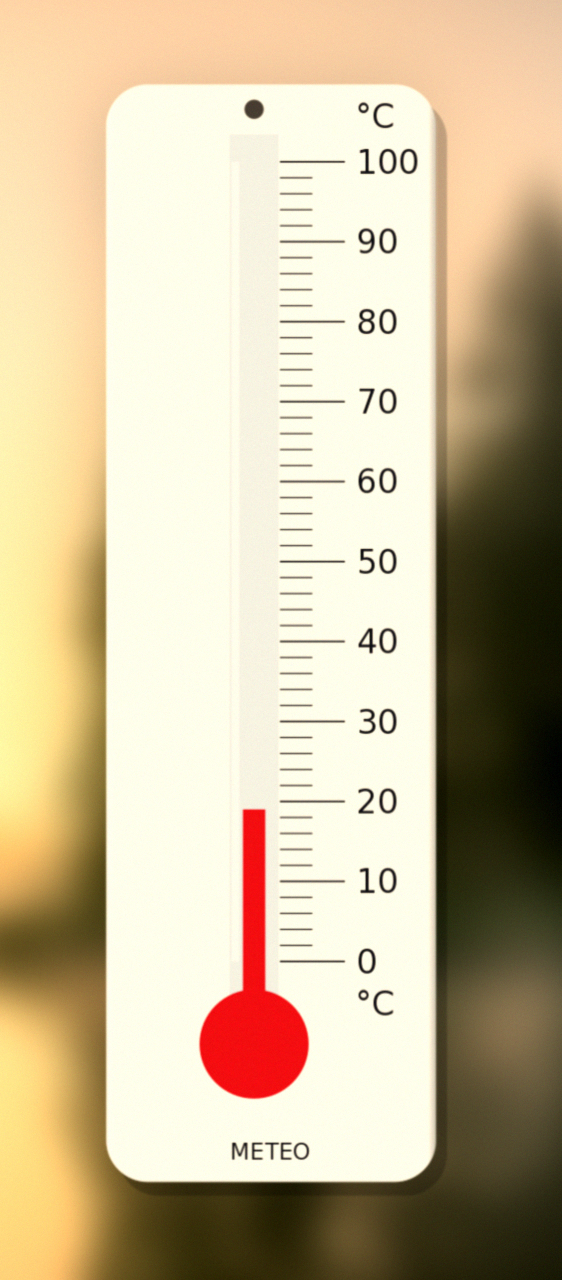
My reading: **19** °C
